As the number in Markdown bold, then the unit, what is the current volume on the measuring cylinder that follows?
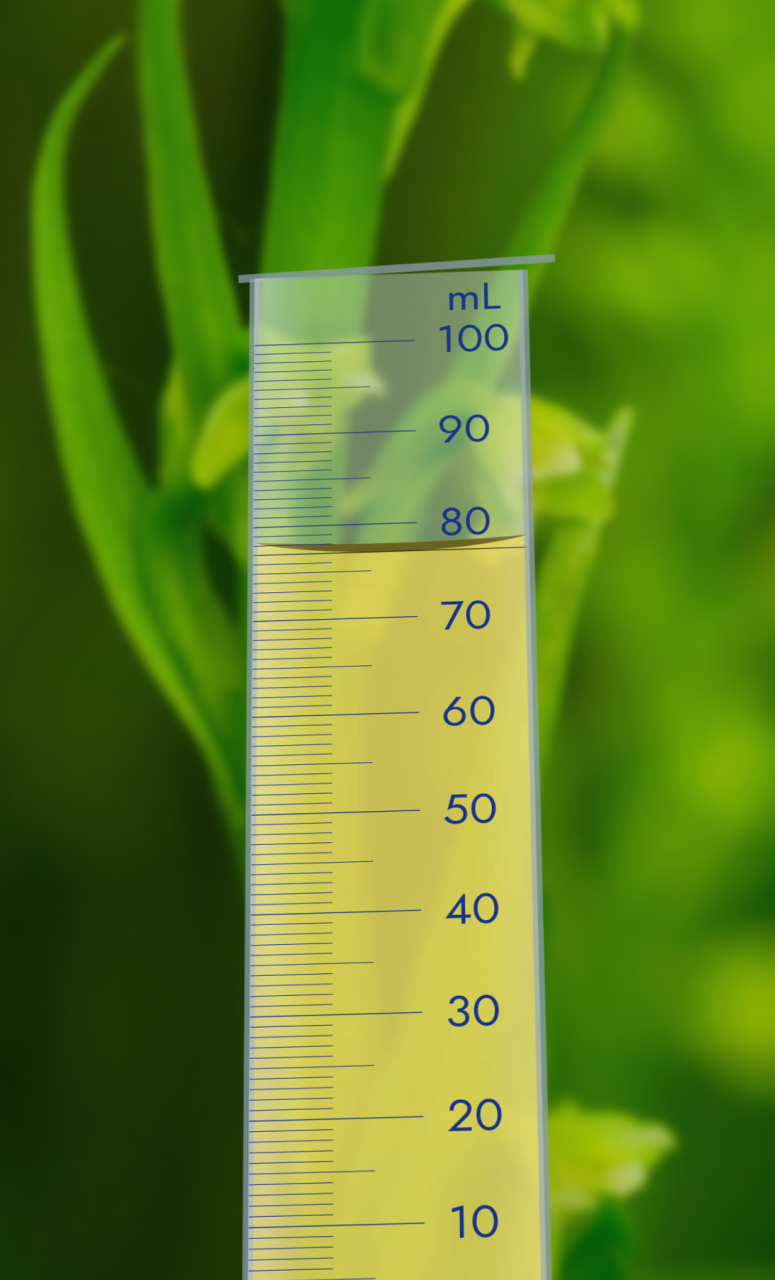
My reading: **77** mL
